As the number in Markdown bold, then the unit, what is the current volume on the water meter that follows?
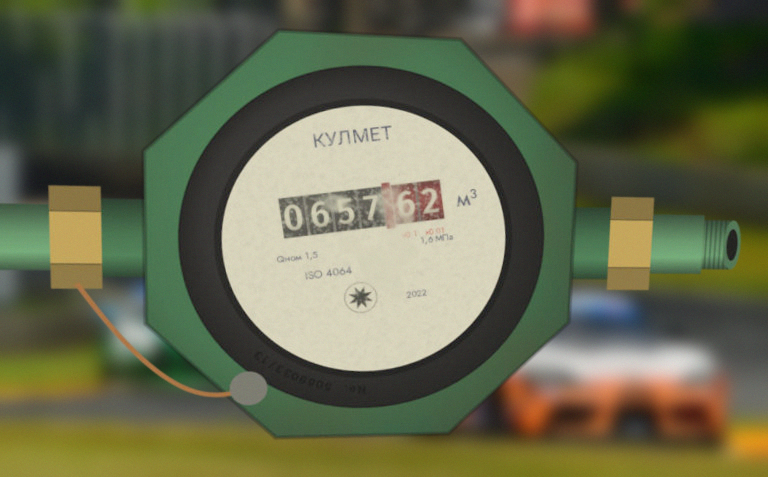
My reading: **657.62** m³
